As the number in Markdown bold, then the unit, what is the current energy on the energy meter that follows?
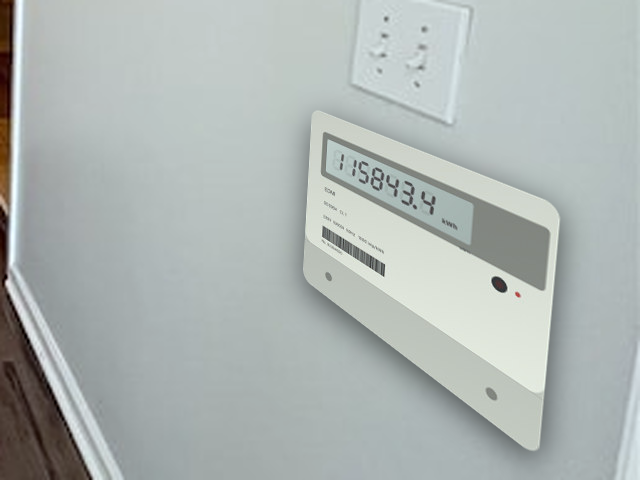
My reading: **115843.4** kWh
